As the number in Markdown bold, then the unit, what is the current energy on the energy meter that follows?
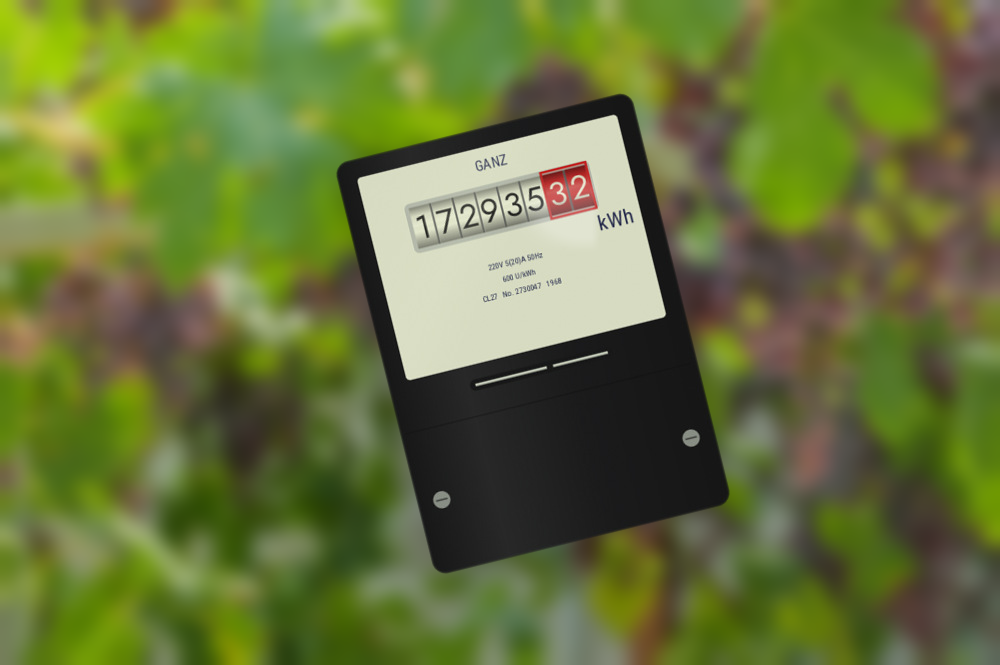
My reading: **172935.32** kWh
